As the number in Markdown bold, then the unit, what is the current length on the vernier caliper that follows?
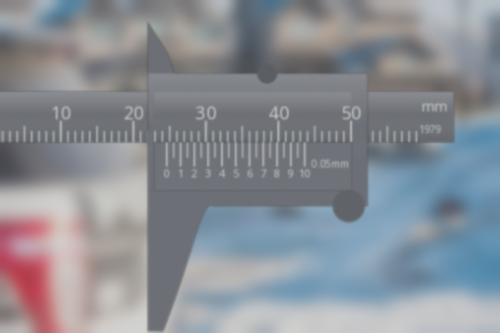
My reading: **24.6** mm
